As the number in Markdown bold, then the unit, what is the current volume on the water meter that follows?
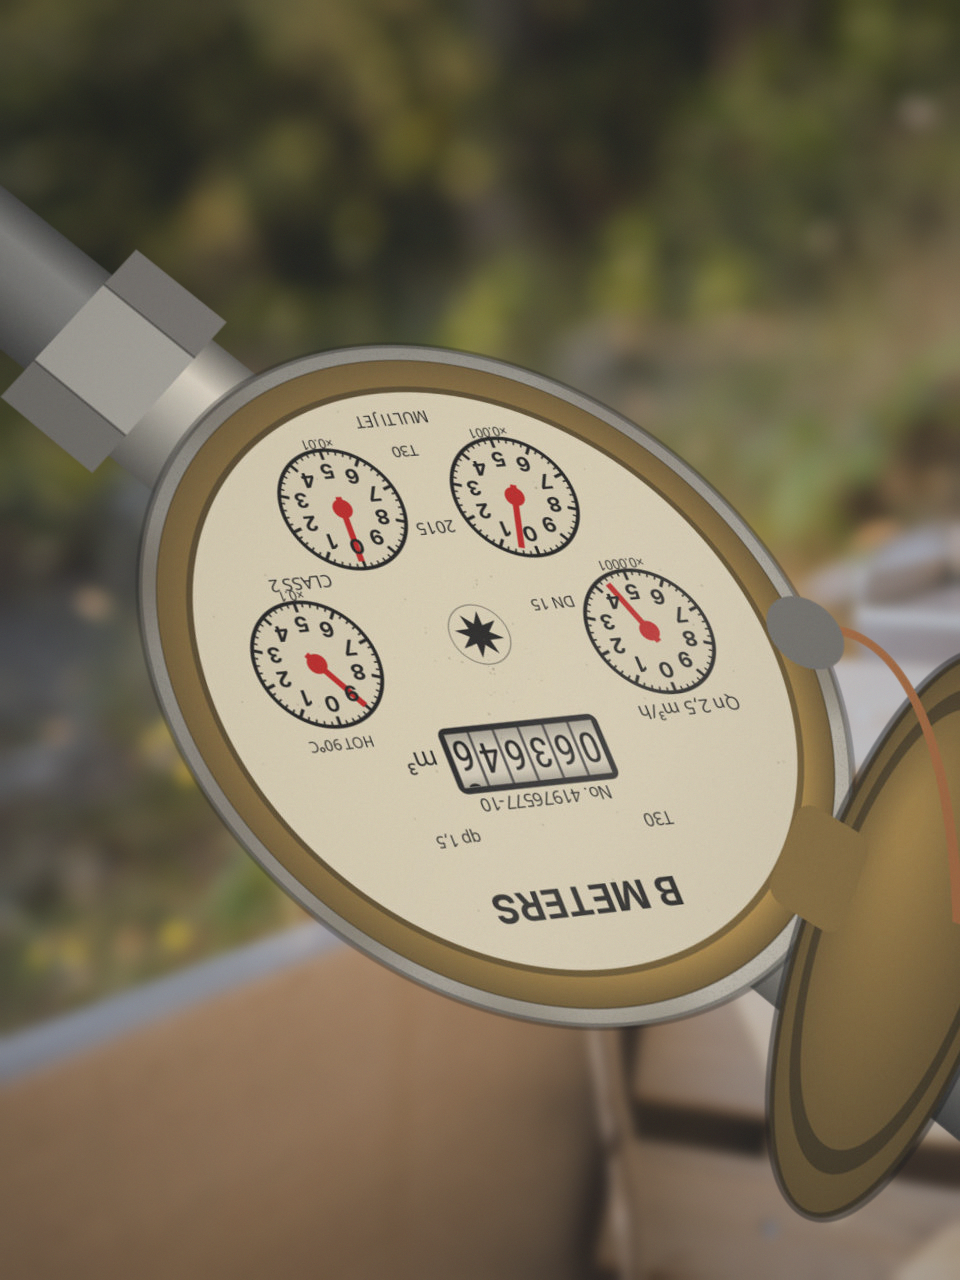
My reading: **63645.9004** m³
